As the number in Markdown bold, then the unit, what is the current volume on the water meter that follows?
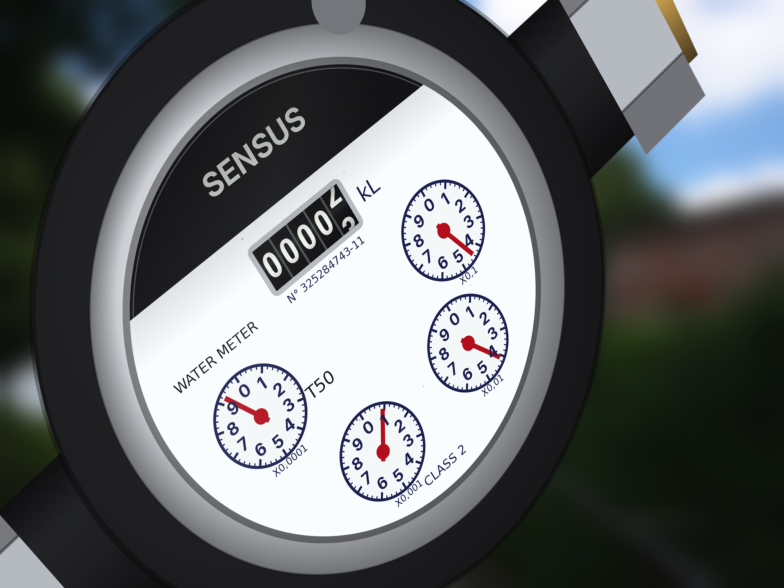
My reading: **2.4409** kL
